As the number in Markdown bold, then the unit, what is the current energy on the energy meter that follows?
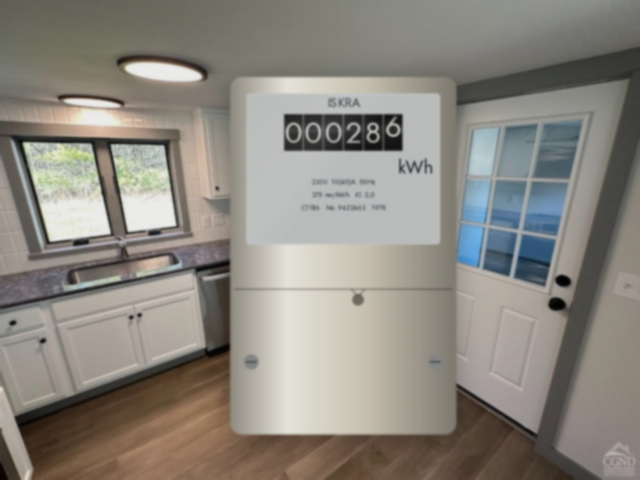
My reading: **286** kWh
